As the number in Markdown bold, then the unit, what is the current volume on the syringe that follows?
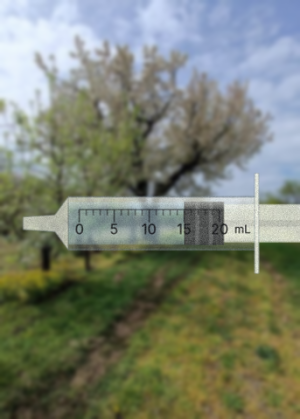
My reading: **15** mL
